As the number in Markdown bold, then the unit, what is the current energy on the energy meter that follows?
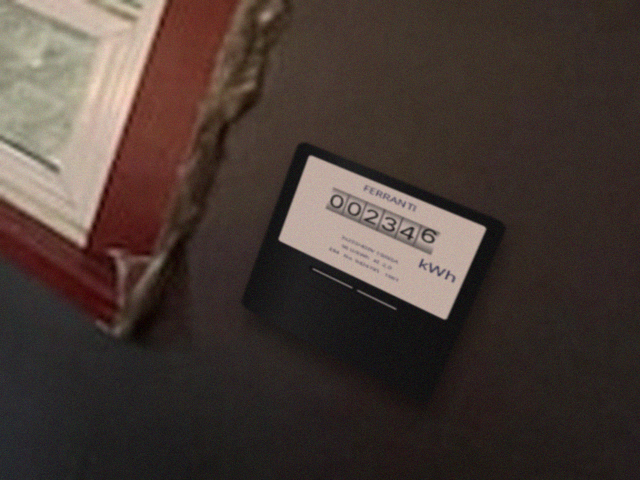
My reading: **2346** kWh
